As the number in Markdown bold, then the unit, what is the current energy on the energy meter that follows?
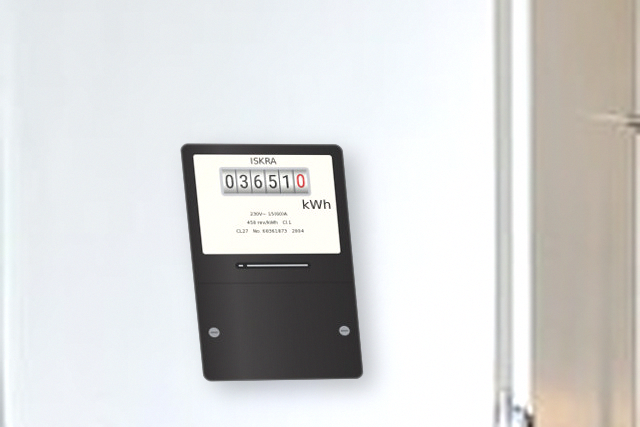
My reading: **3651.0** kWh
